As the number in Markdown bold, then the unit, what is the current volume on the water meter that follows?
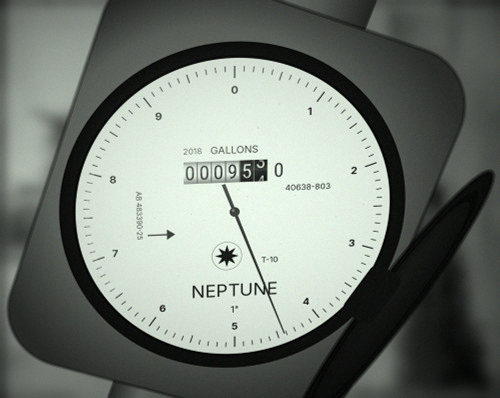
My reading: **9534.4** gal
